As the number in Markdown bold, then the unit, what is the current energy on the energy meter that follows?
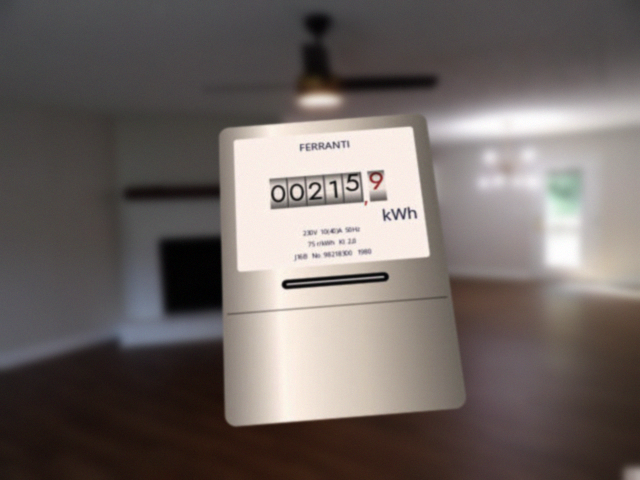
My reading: **215.9** kWh
